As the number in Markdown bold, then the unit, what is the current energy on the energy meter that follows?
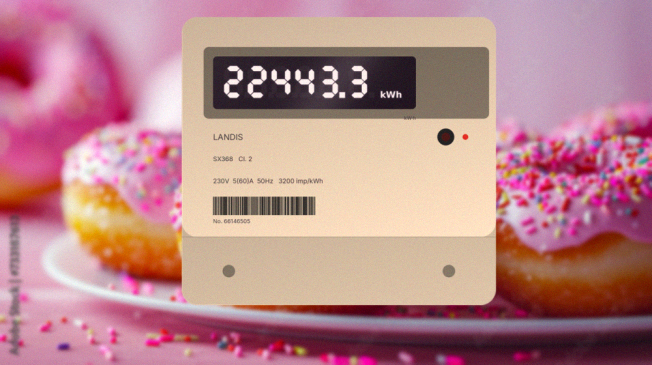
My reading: **22443.3** kWh
